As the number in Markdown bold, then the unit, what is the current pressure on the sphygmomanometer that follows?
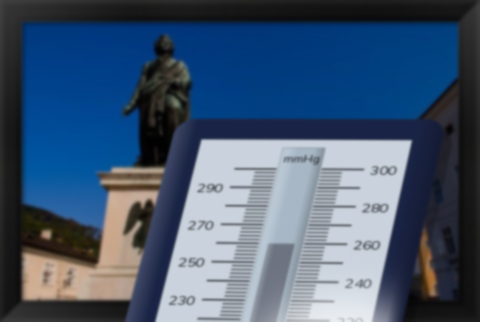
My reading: **260** mmHg
